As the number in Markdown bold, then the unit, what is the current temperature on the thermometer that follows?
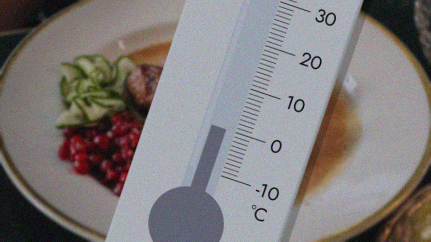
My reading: **0** °C
